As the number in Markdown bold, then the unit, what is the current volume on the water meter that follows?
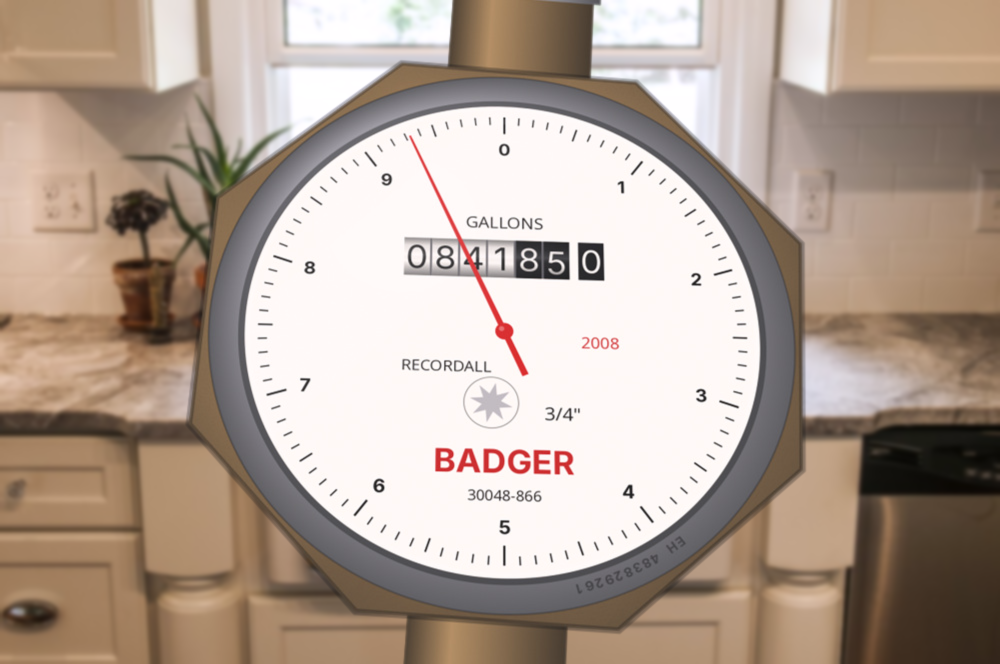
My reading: **841849.3** gal
